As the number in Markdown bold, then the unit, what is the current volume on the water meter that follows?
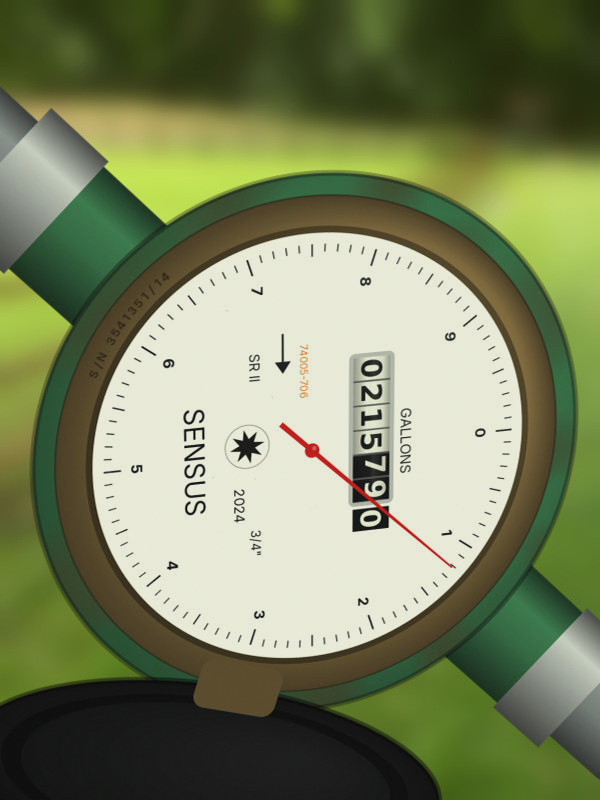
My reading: **215791.2** gal
